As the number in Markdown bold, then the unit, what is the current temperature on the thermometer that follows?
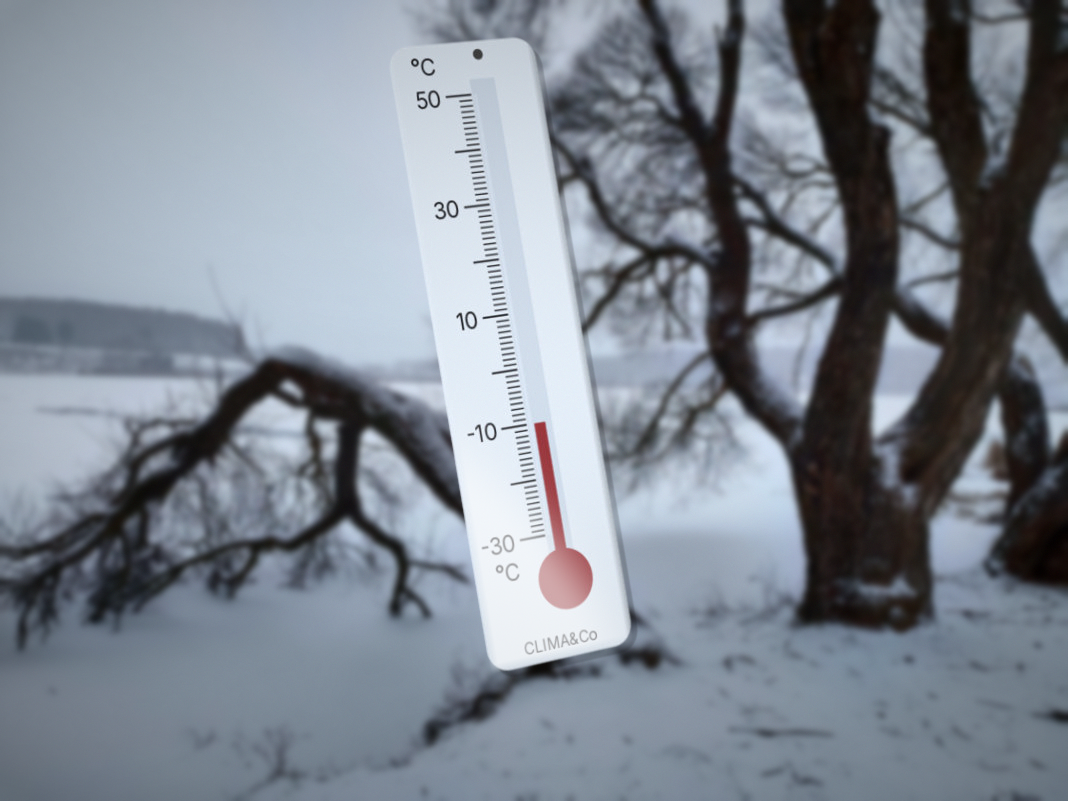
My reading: **-10** °C
